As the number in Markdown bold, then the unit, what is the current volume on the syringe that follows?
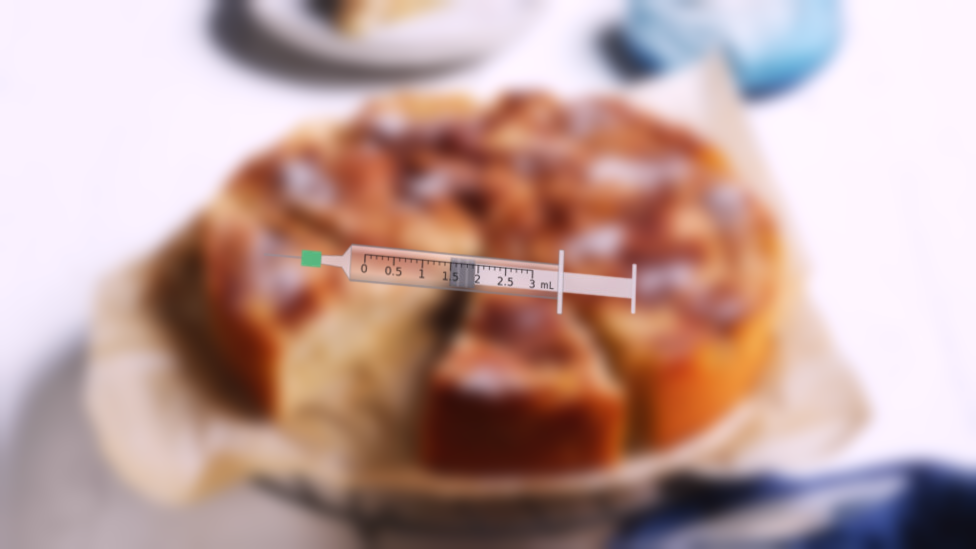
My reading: **1.5** mL
